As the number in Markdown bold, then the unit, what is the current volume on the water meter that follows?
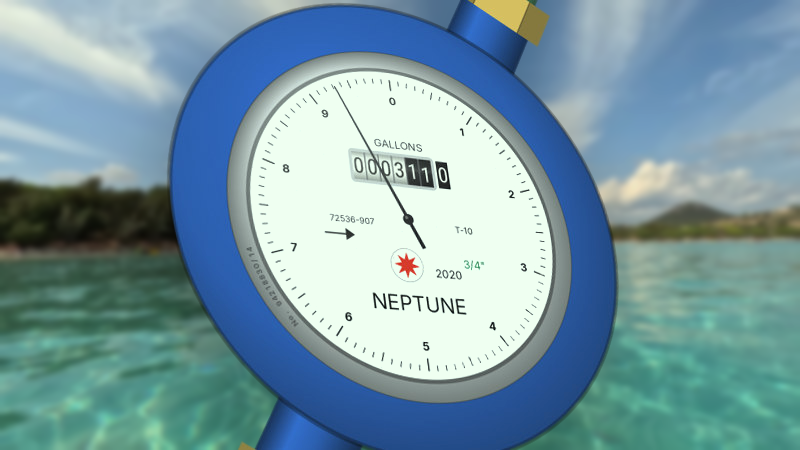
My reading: **3109.3** gal
